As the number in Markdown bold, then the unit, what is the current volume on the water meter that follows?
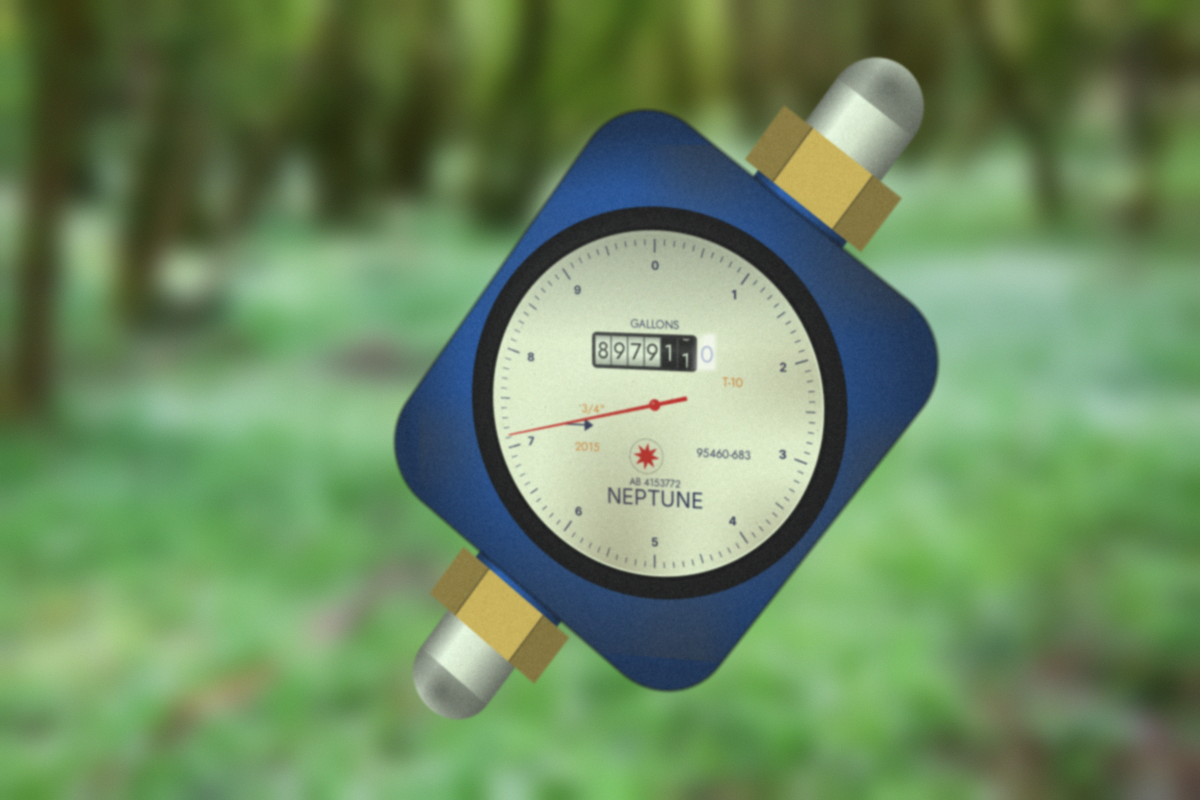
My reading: **8979107.1** gal
